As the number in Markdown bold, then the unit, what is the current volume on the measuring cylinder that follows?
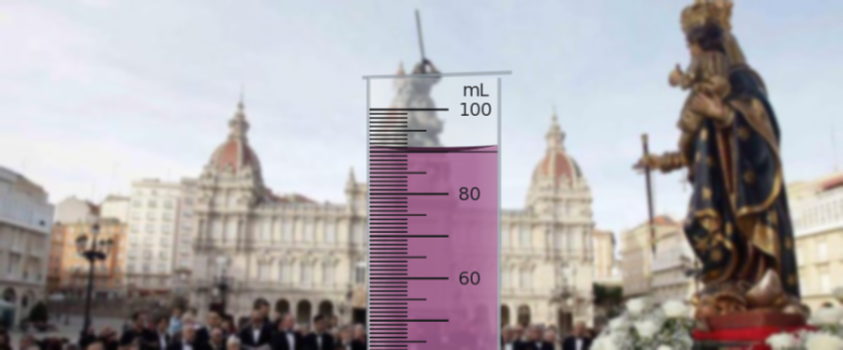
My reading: **90** mL
